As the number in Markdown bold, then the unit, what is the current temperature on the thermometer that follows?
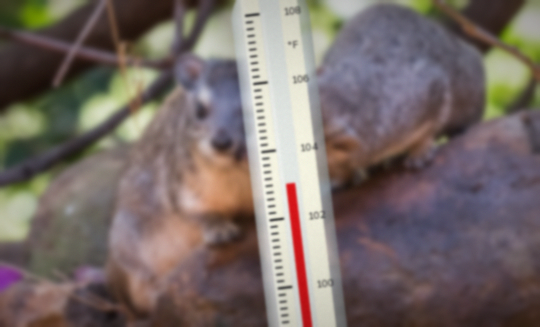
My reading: **103** °F
